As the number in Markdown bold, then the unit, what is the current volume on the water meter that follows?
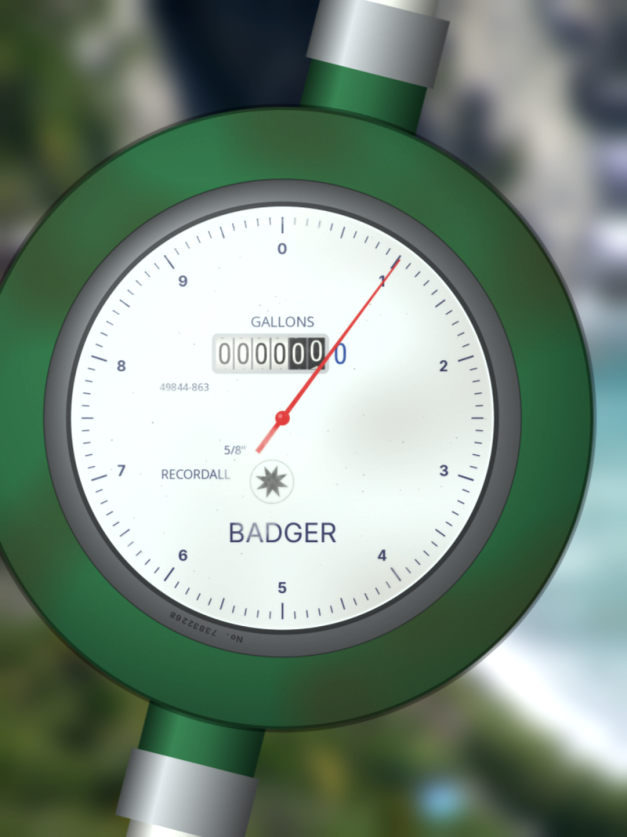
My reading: **1.0** gal
